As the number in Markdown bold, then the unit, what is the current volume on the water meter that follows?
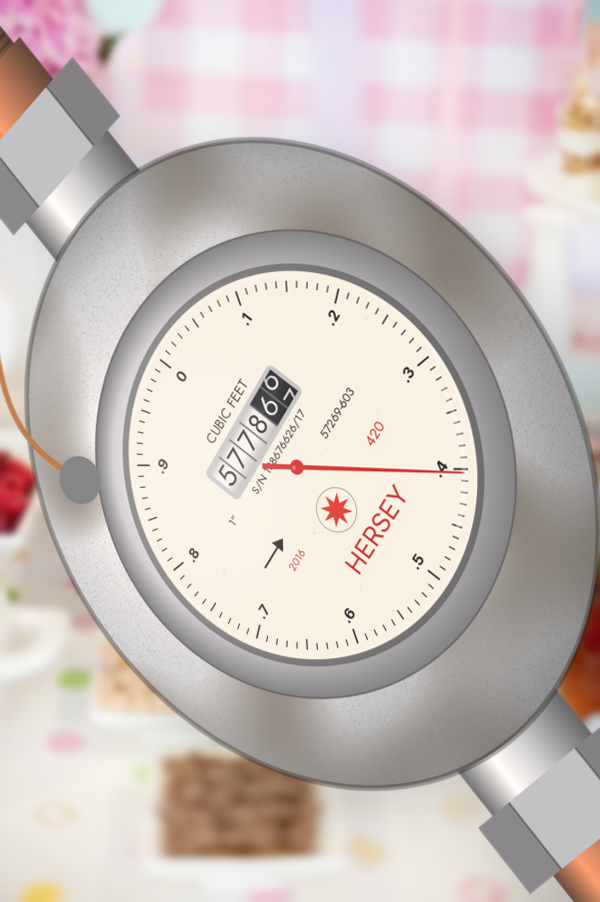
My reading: **577866.40** ft³
